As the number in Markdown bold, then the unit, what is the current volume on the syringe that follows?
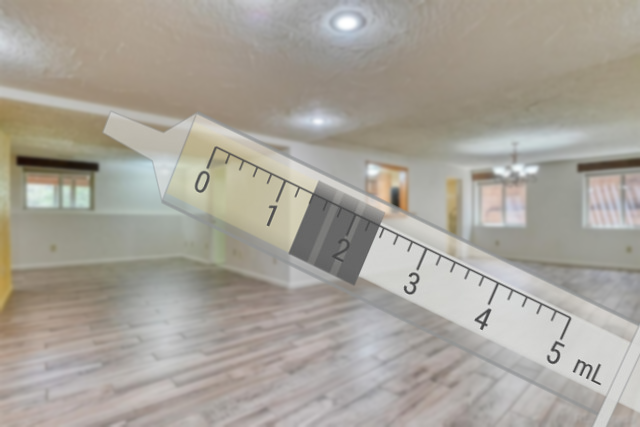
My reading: **1.4** mL
